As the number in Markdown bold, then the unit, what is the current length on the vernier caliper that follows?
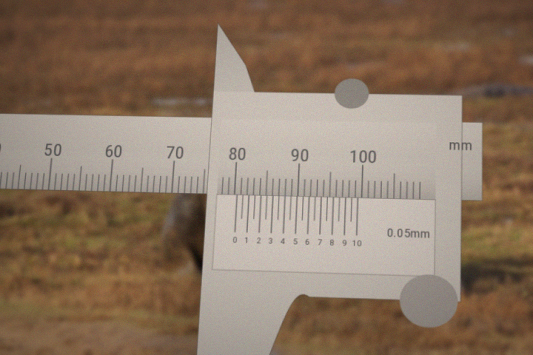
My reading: **80.4** mm
